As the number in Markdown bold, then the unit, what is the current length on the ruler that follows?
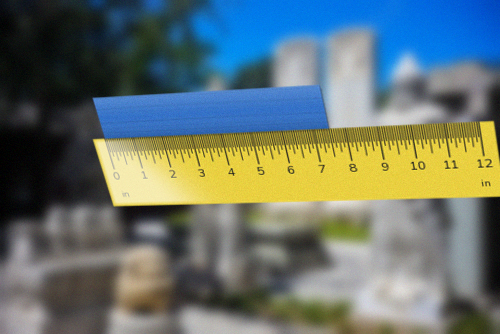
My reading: **7.5** in
